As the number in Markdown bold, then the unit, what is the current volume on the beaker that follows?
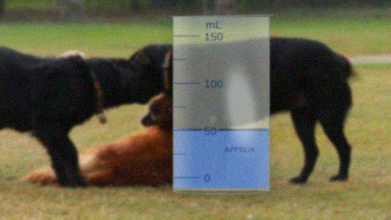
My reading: **50** mL
